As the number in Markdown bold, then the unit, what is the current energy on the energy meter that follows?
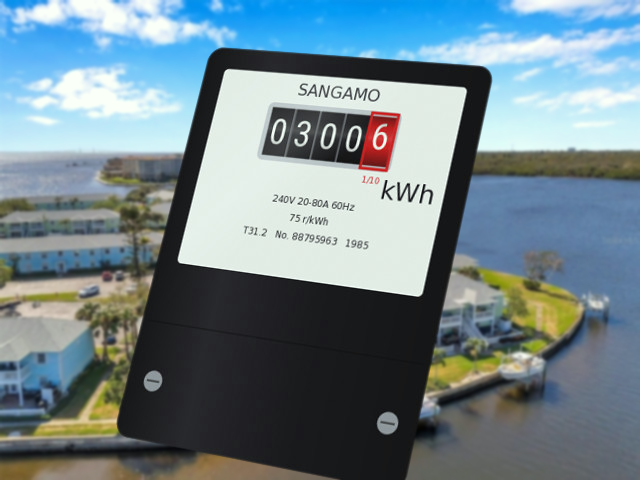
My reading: **300.6** kWh
